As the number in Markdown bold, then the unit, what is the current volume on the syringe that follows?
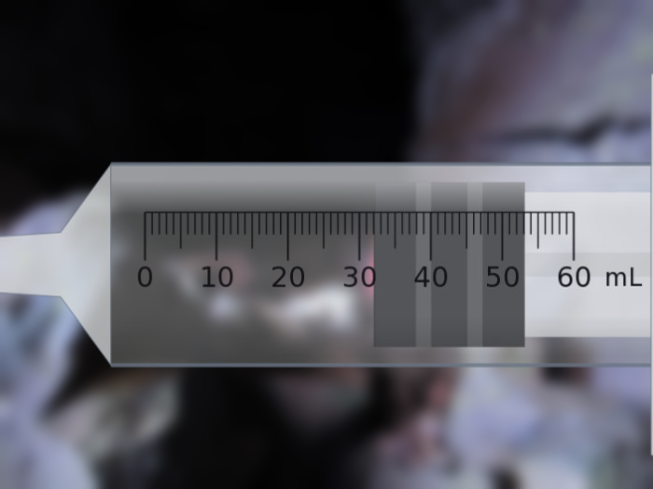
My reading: **32** mL
